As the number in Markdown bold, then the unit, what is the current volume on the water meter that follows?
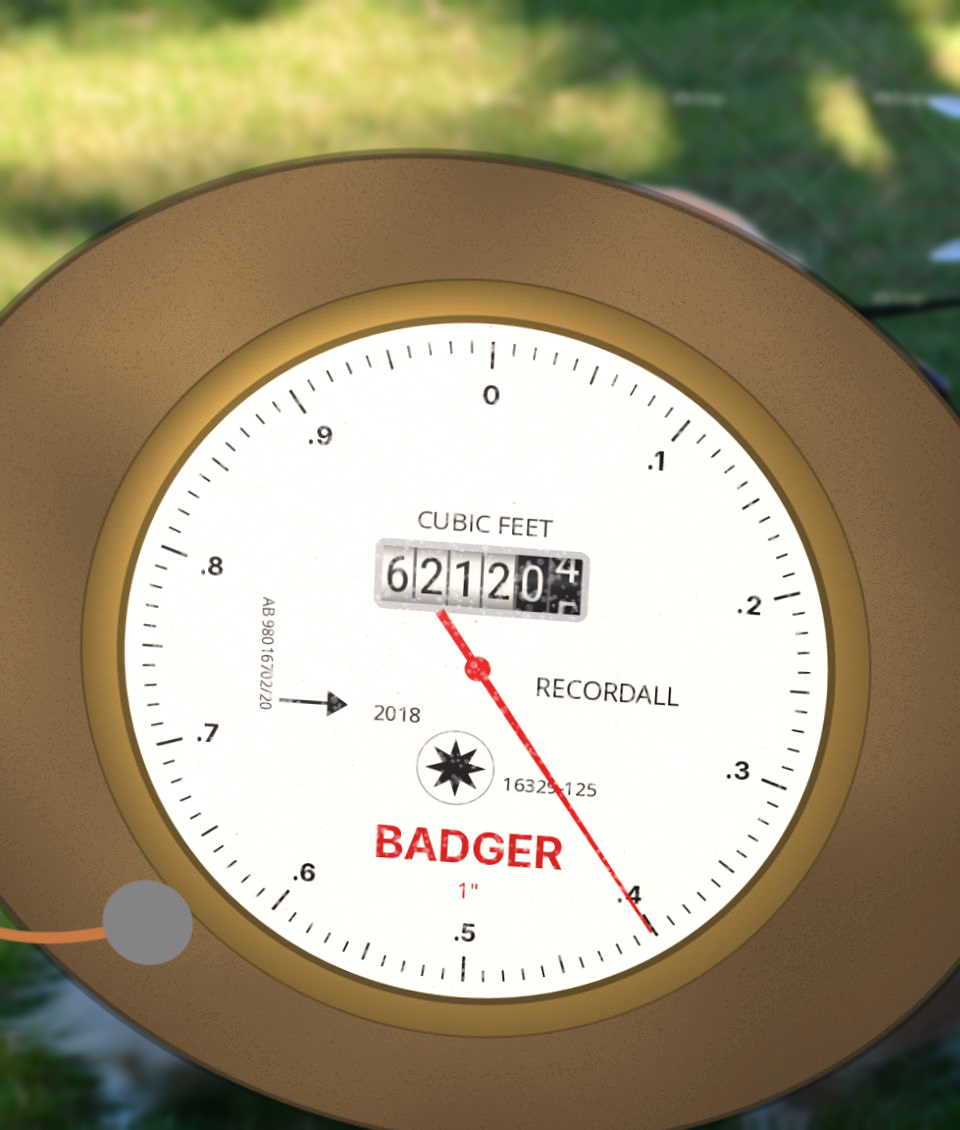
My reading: **621204.40** ft³
